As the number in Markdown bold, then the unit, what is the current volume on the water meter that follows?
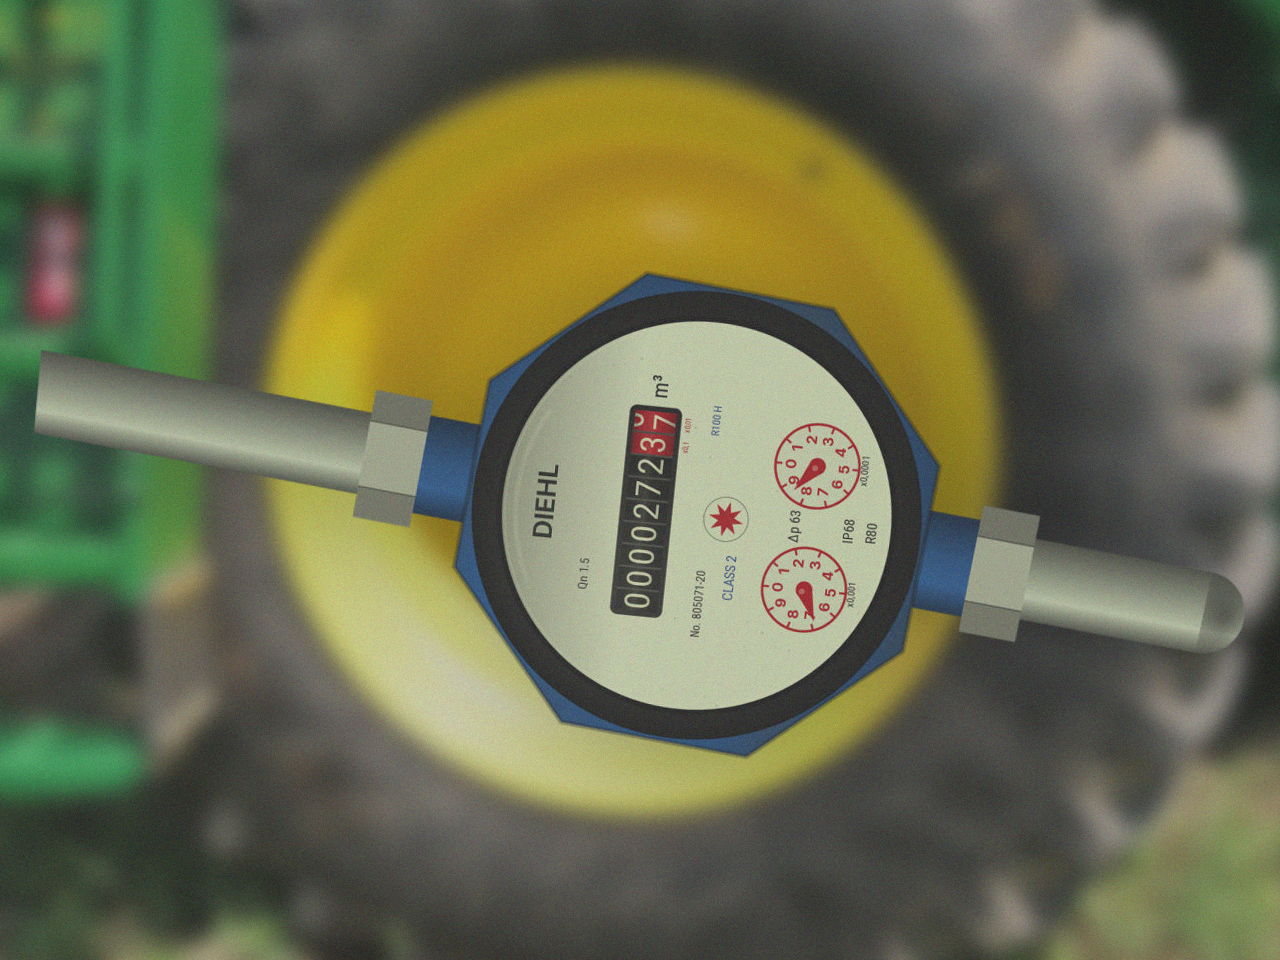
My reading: **272.3668** m³
